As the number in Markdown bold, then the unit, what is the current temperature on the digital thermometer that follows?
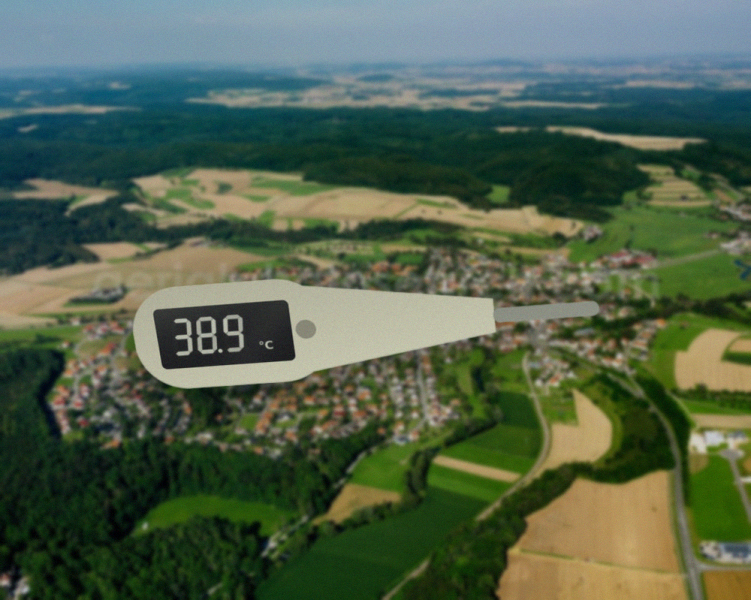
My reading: **38.9** °C
